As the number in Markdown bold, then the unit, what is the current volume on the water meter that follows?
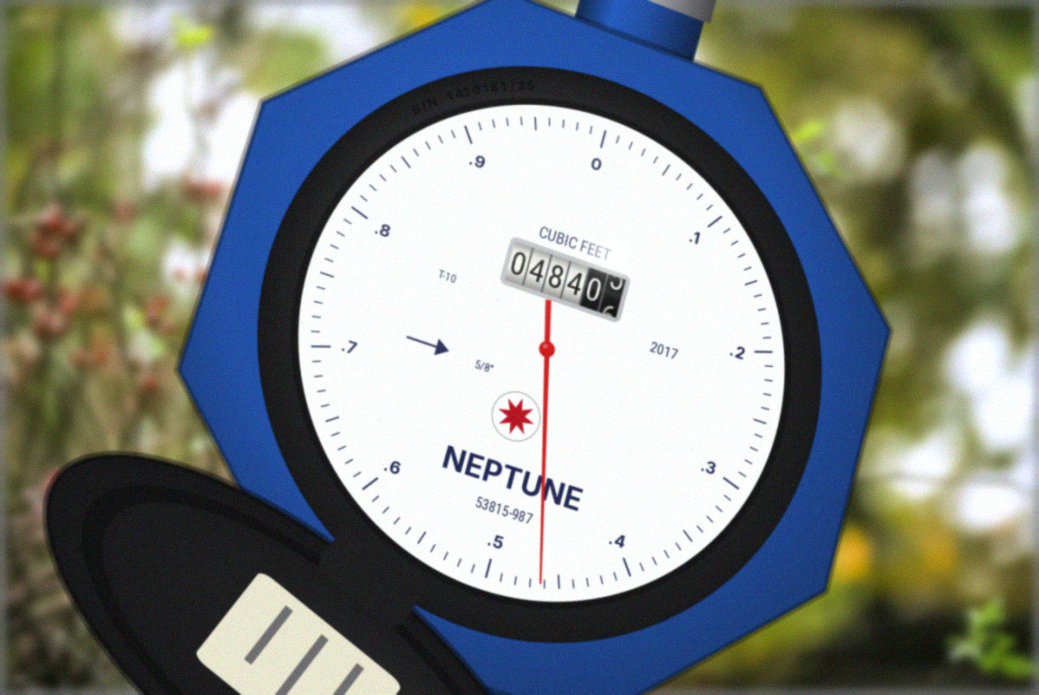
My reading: **48405.46** ft³
